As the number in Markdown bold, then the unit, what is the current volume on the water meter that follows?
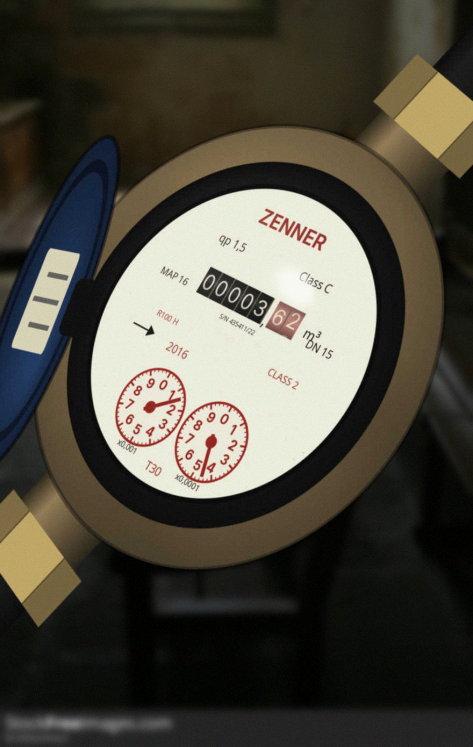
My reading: **3.6214** m³
